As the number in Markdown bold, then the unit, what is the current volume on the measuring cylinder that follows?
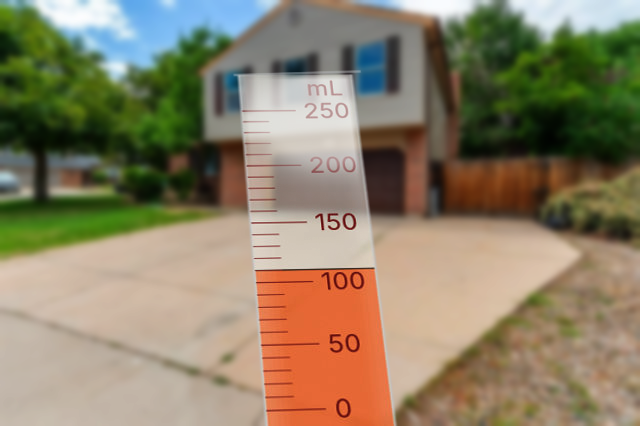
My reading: **110** mL
